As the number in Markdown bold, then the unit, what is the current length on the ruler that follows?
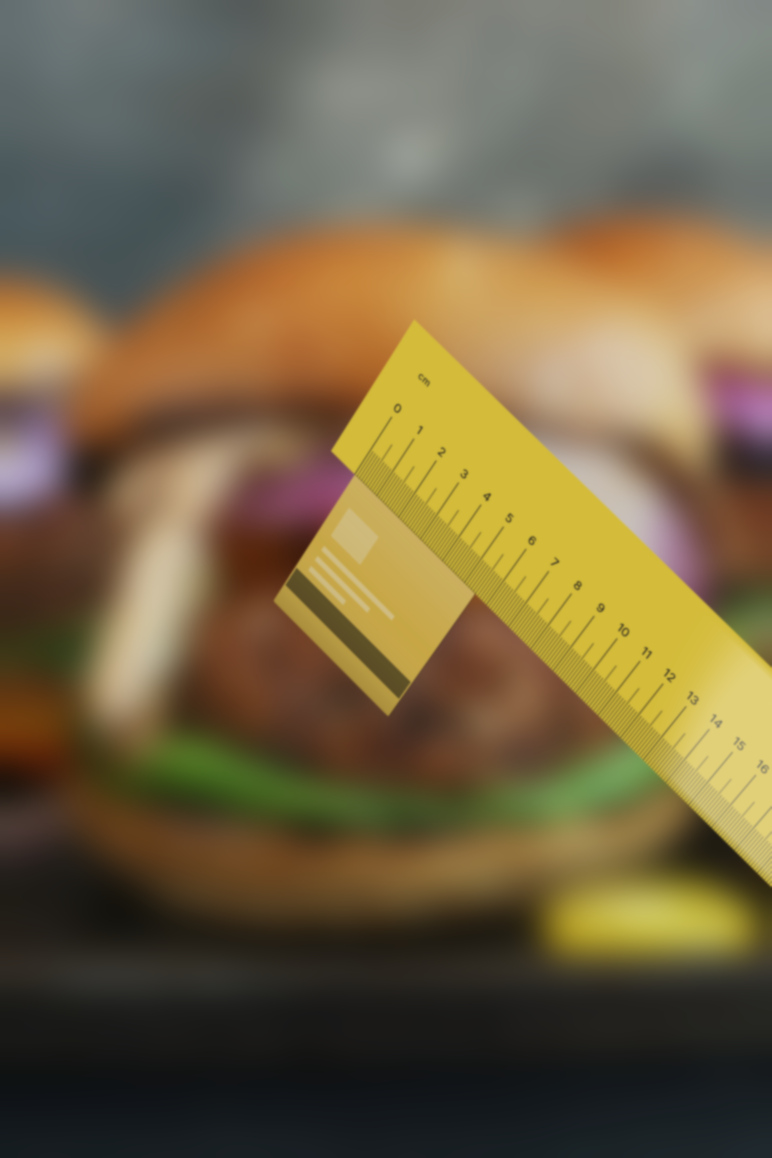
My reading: **5.5** cm
